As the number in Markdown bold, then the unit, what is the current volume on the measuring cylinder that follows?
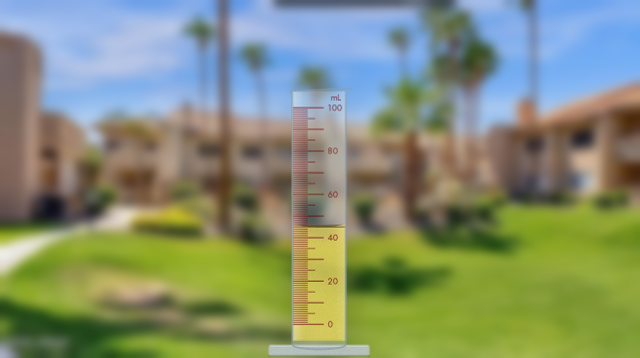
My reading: **45** mL
